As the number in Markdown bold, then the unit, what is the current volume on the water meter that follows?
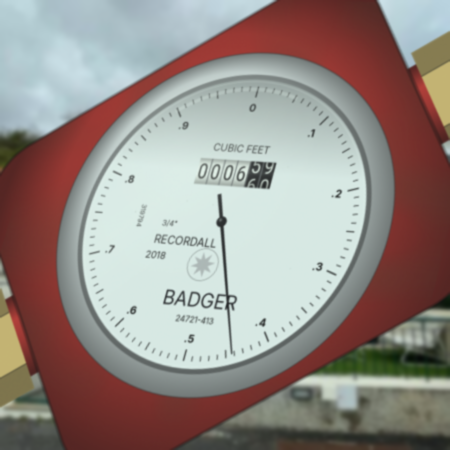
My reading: **659.44** ft³
